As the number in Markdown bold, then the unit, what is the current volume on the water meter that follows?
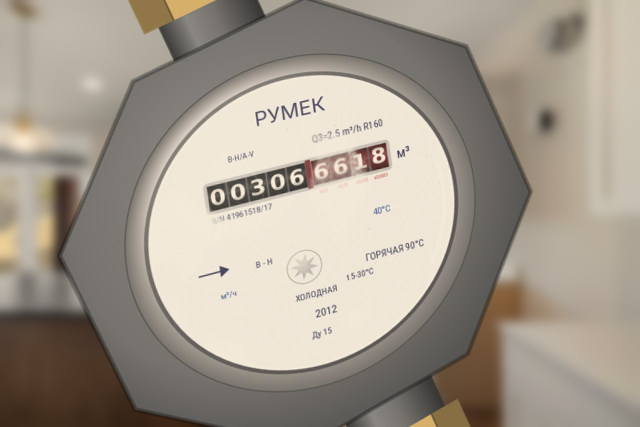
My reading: **306.6618** m³
